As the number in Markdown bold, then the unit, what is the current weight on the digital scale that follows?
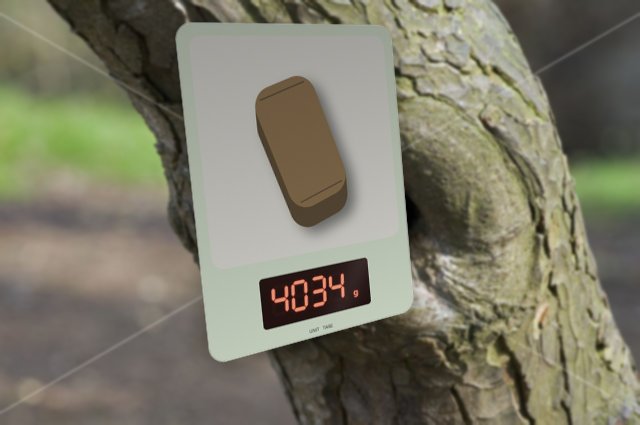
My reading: **4034** g
